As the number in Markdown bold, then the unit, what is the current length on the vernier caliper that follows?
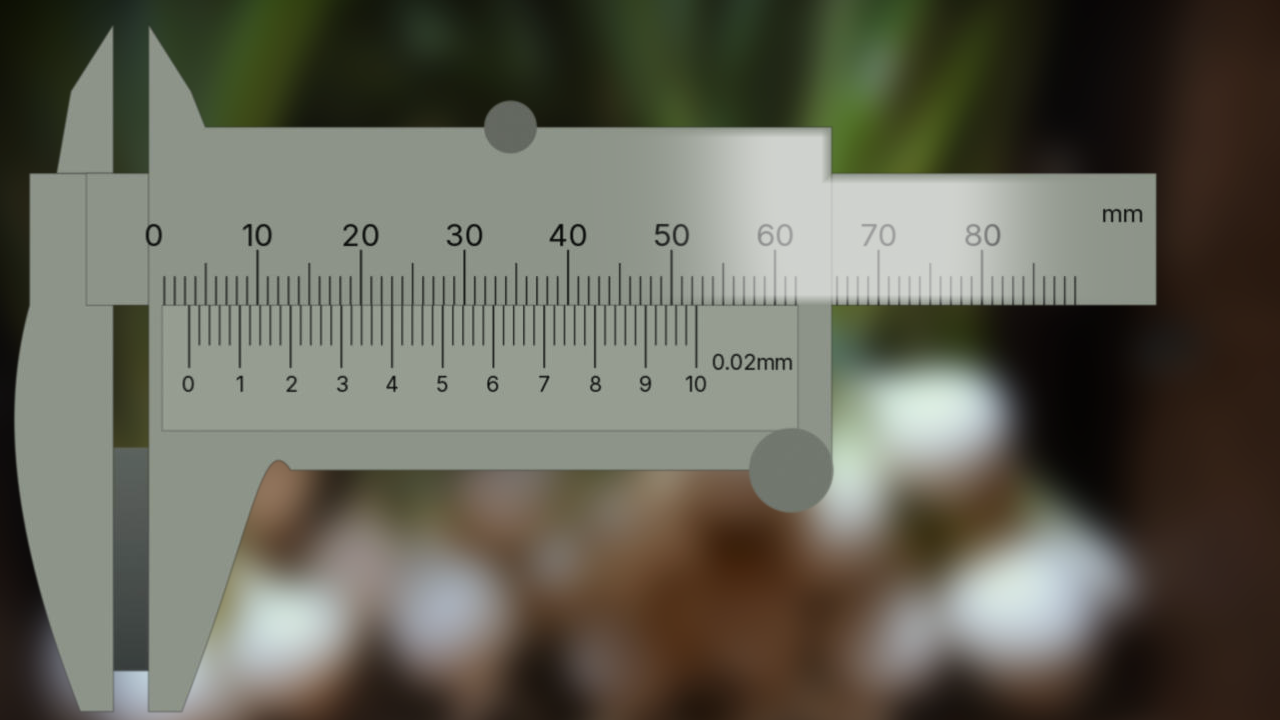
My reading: **3.4** mm
